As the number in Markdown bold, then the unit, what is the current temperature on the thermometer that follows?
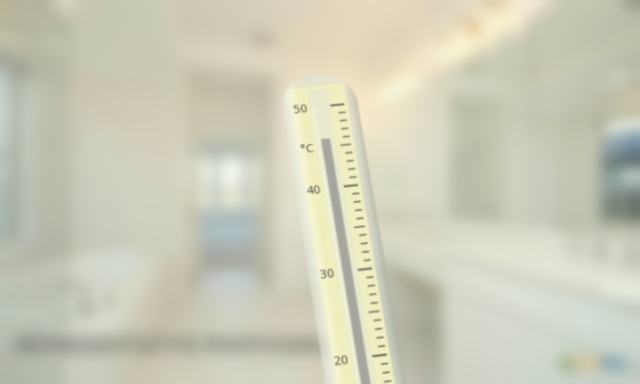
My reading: **46** °C
